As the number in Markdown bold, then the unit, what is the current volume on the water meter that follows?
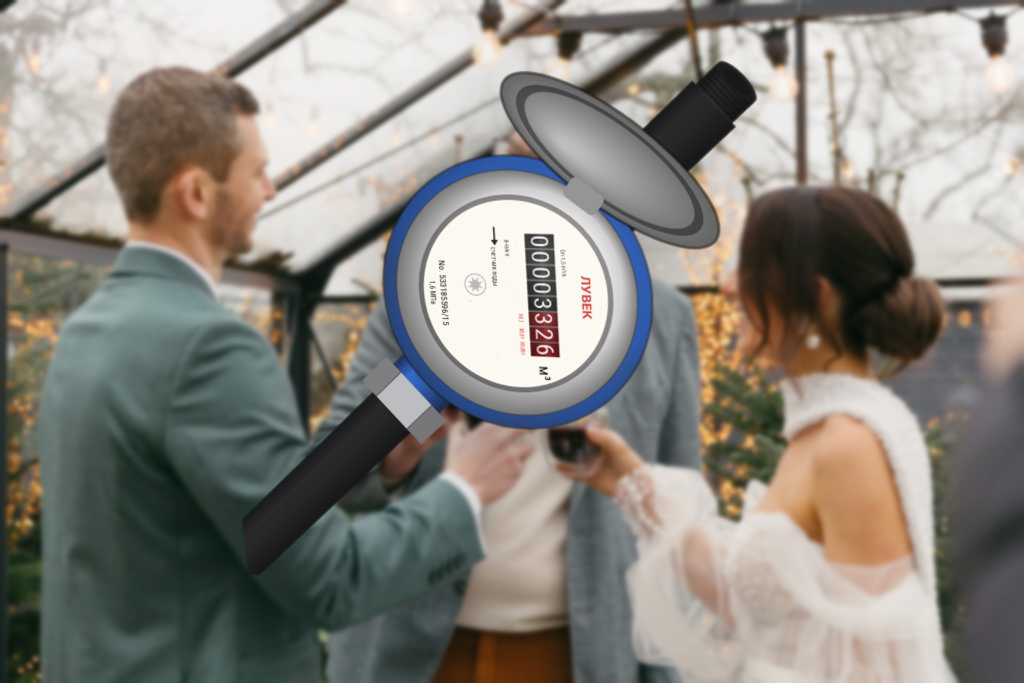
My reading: **3.326** m³
